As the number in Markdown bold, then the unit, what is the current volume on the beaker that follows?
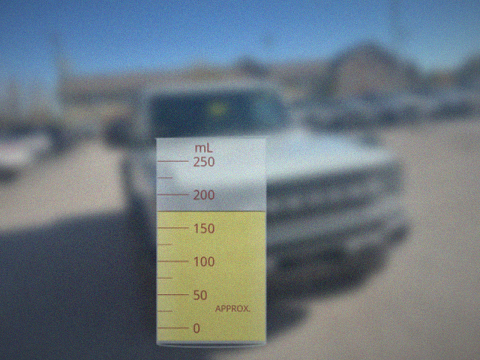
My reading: **175** mL
